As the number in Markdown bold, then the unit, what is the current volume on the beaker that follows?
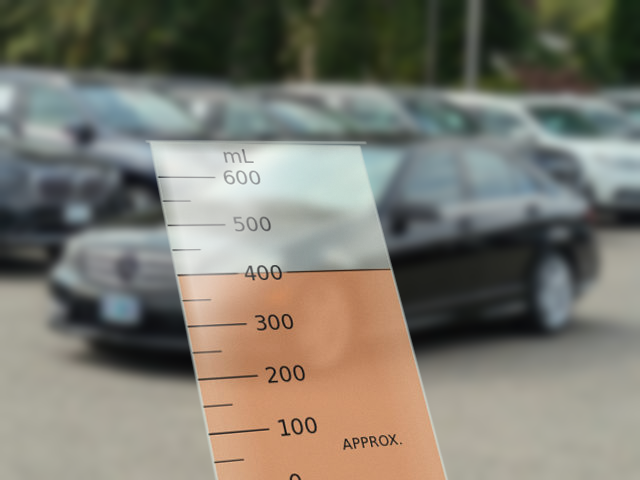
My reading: **400** mL
